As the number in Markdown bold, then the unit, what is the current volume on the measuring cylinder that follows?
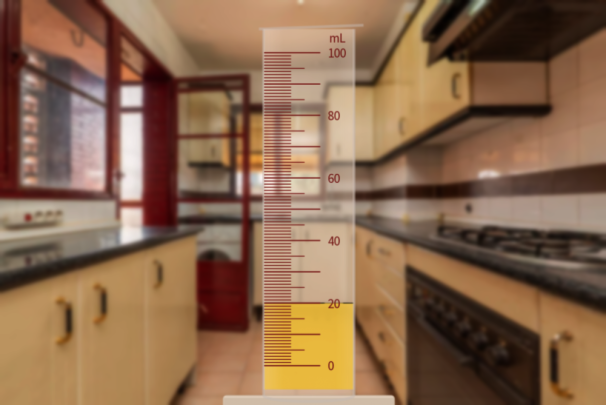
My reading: **20** mL
